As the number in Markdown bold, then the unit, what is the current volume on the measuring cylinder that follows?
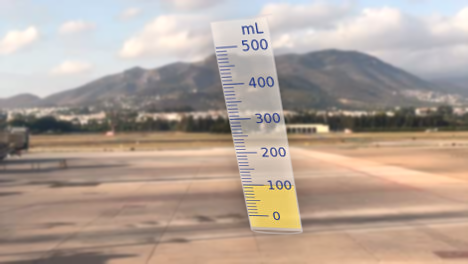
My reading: **100** mL
